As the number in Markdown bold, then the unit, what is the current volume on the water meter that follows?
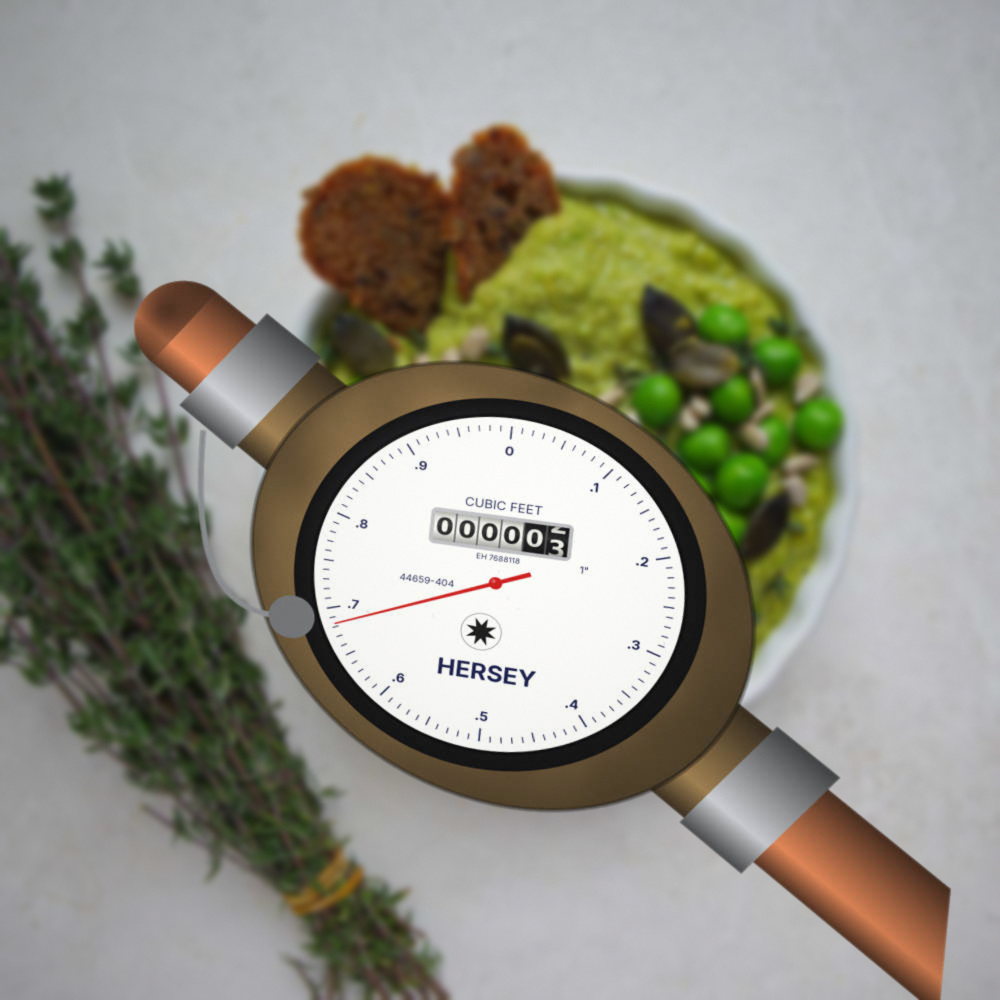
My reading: **2.68** ft³
